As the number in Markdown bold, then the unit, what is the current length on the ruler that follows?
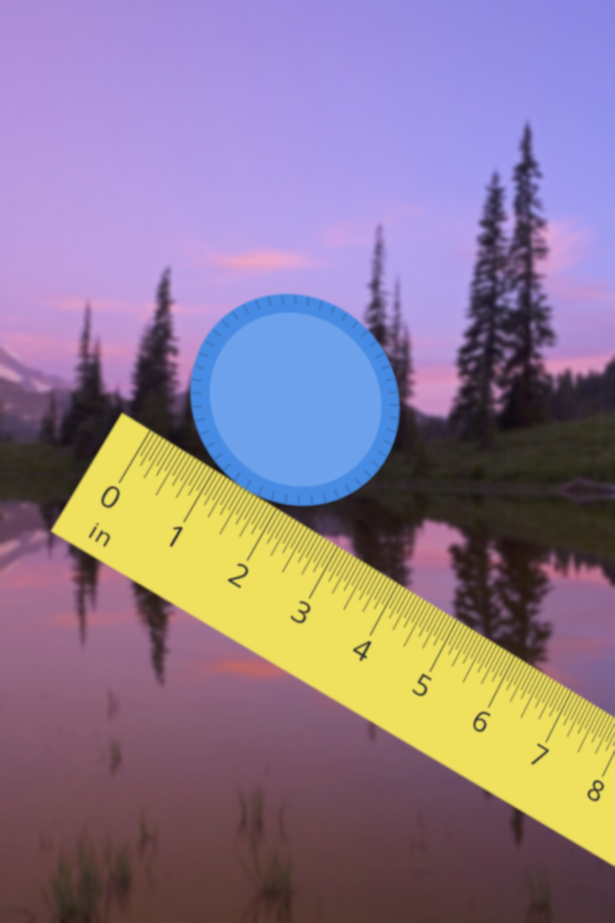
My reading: **3** in
